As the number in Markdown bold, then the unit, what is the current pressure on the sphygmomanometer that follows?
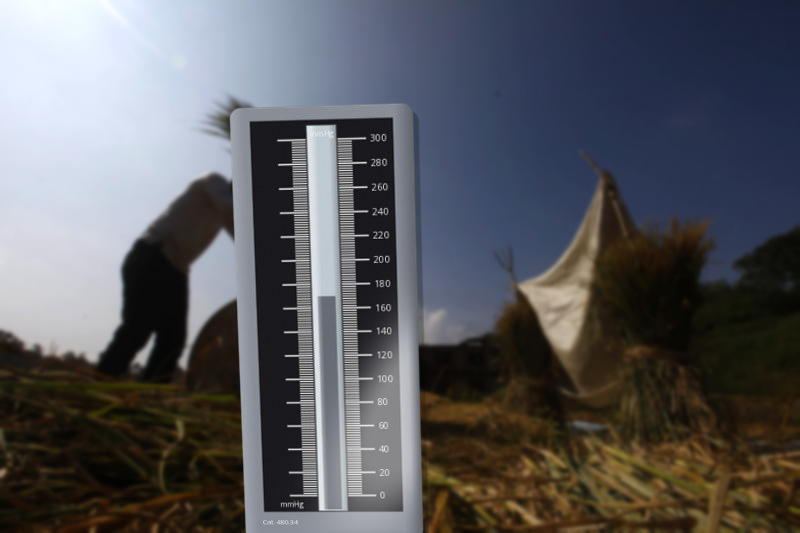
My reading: **170** mmHg
